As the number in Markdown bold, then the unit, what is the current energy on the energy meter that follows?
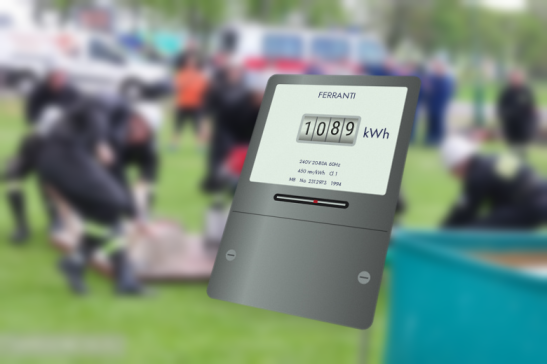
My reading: **1089** kWh
